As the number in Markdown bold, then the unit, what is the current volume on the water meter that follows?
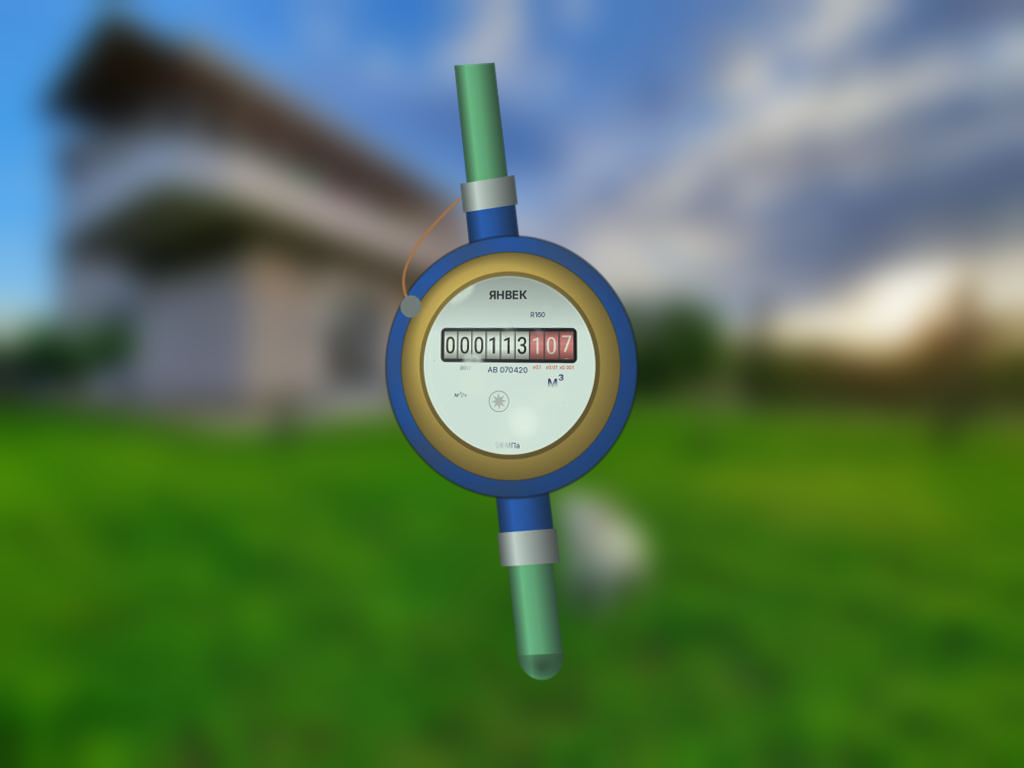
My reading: **113.107** m³
